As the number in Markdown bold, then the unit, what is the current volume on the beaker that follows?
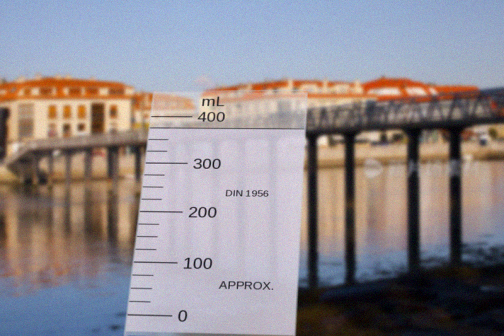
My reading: **375** mL
